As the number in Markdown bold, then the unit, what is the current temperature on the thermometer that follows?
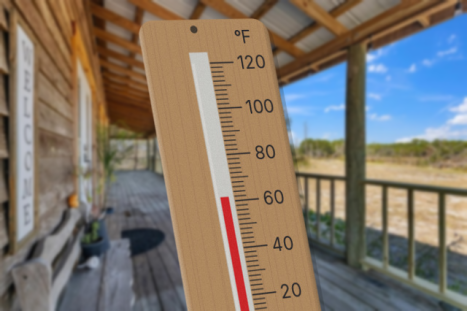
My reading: **62** °F
